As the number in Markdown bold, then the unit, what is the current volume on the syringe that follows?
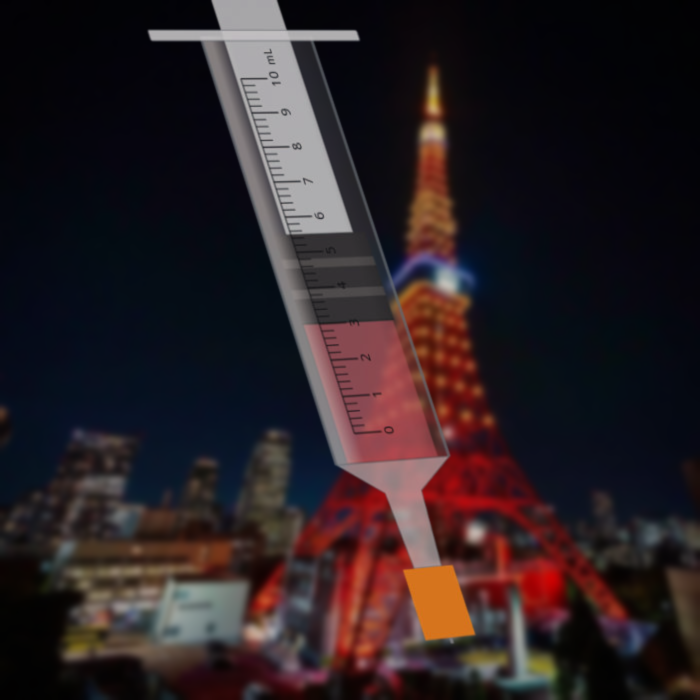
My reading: **3** mL
